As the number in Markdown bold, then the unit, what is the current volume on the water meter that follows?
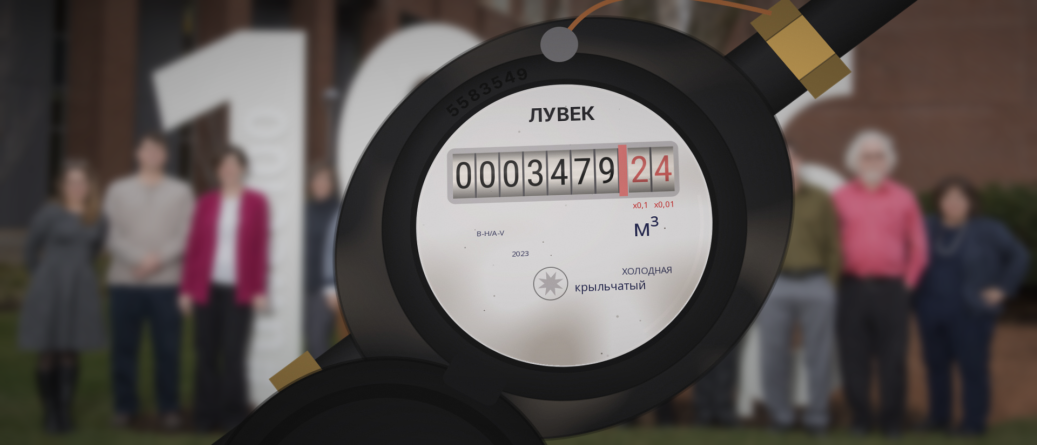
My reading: **3479.24** m³
